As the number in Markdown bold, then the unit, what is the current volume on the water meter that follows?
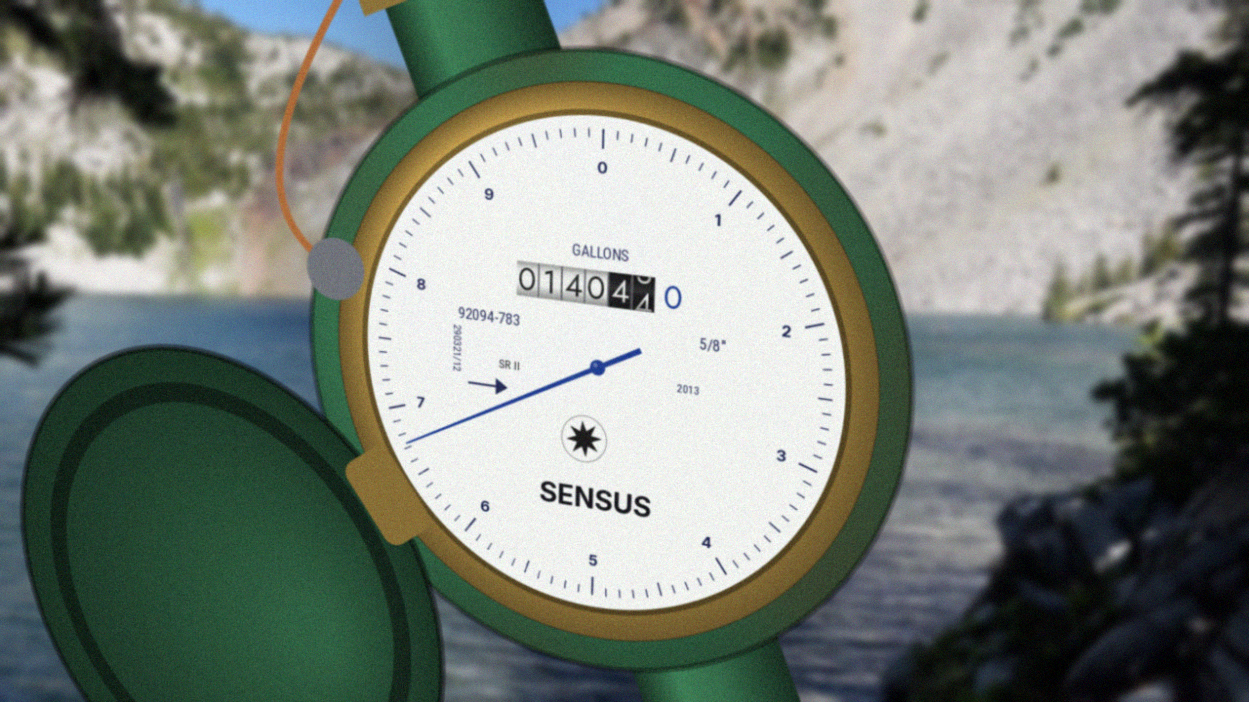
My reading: **140436.7** gal
